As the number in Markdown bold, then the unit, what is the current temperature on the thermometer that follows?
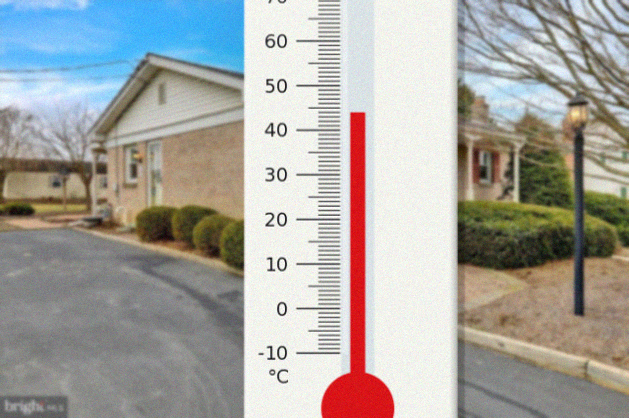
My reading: **44** °C
